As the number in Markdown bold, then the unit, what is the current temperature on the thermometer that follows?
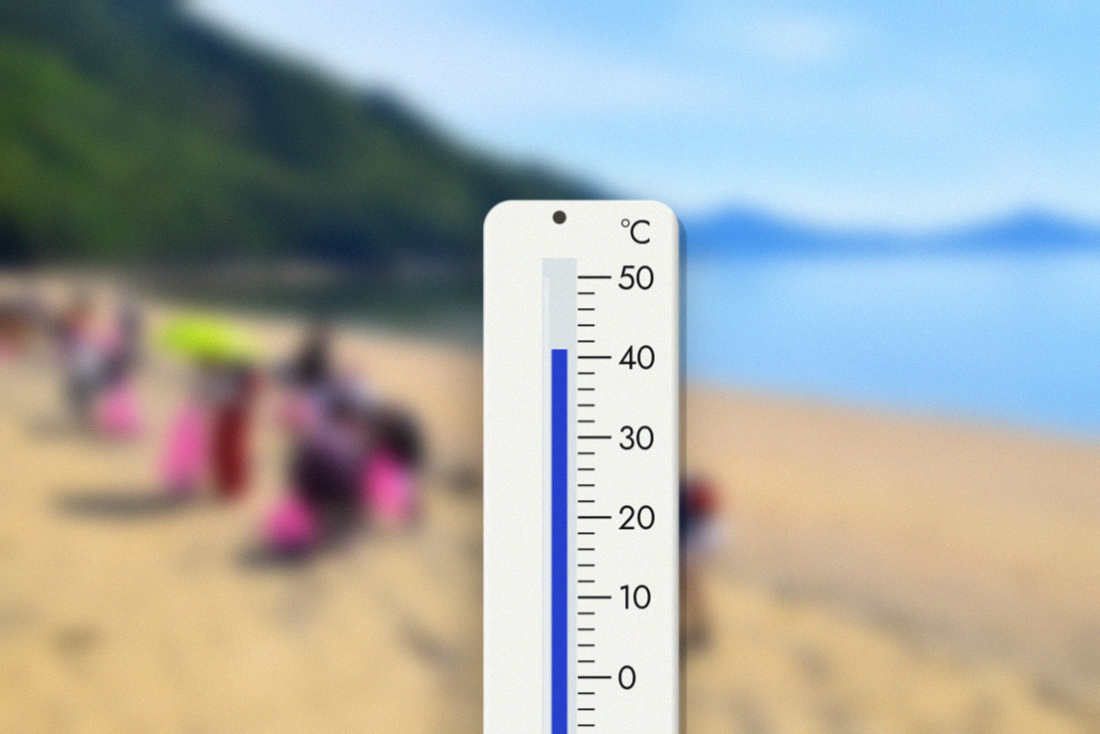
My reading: **41** °C
